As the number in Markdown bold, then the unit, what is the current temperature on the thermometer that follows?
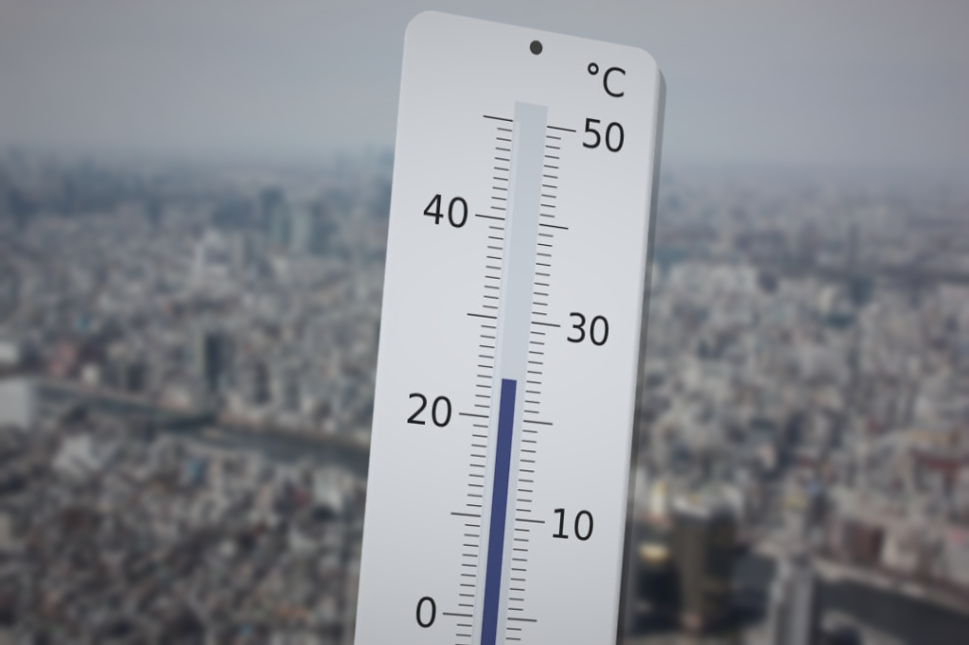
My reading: **24** °C
